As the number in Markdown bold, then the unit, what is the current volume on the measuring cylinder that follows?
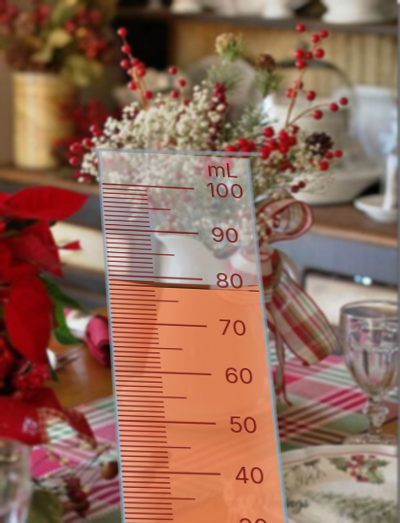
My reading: **78** mL
